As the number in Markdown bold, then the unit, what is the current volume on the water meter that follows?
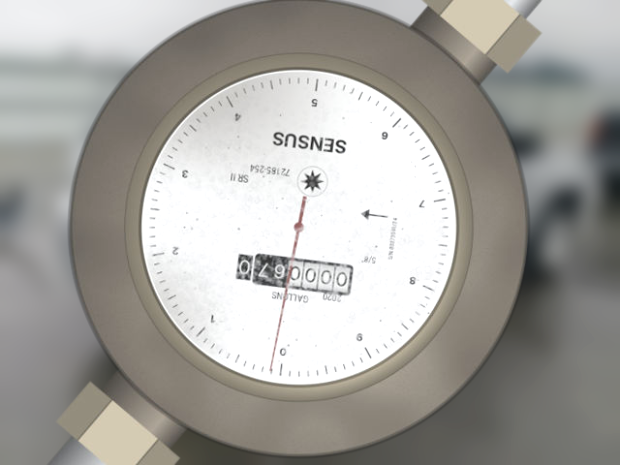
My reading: **670.1** gal
